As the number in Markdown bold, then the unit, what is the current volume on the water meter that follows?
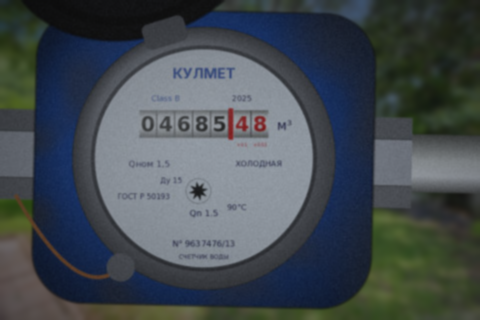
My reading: **4685.48** m³
